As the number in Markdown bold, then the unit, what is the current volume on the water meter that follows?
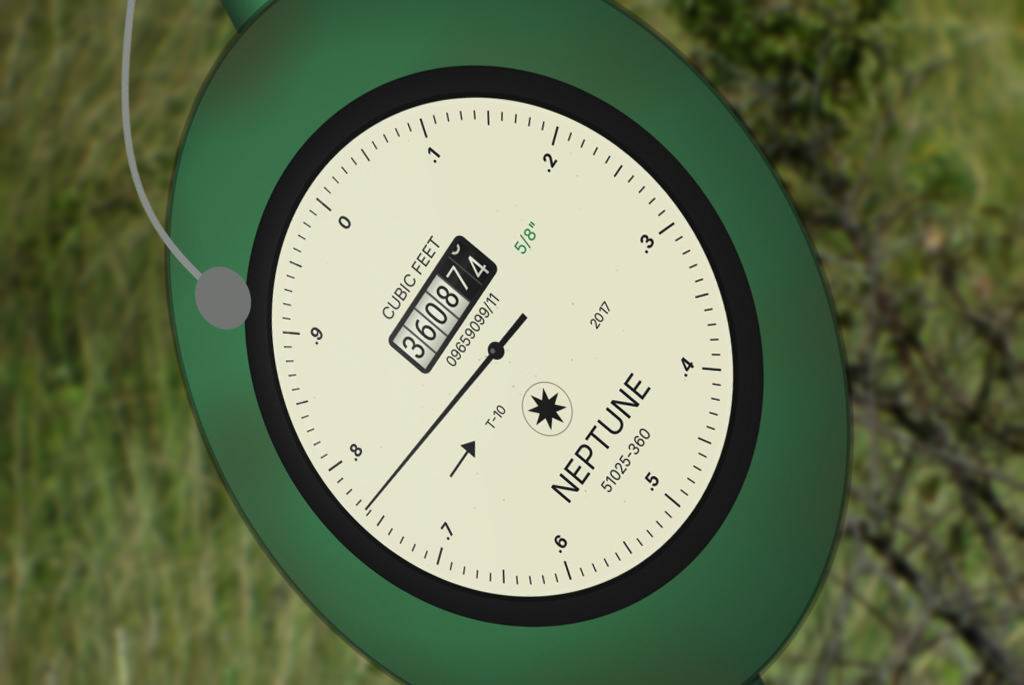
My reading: **360873.76** ft³
